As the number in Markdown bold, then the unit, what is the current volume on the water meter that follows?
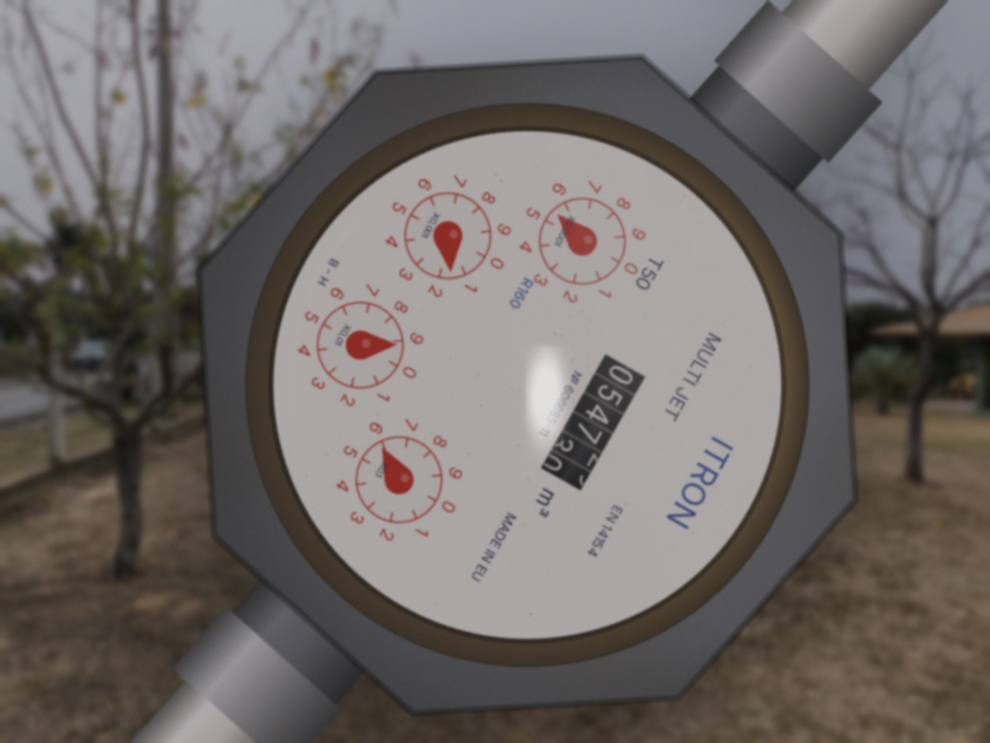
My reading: **54729.5915** m³
